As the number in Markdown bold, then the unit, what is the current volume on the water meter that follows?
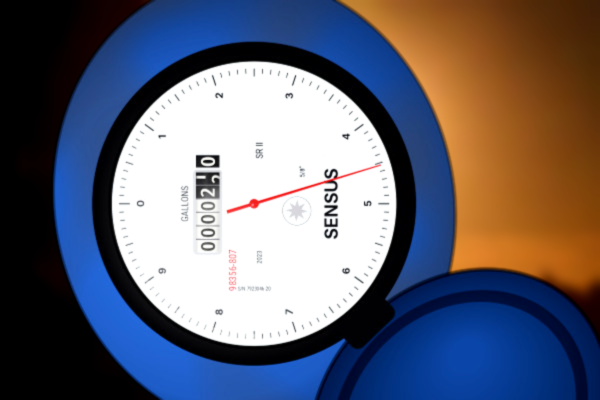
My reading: **214.5** gal
